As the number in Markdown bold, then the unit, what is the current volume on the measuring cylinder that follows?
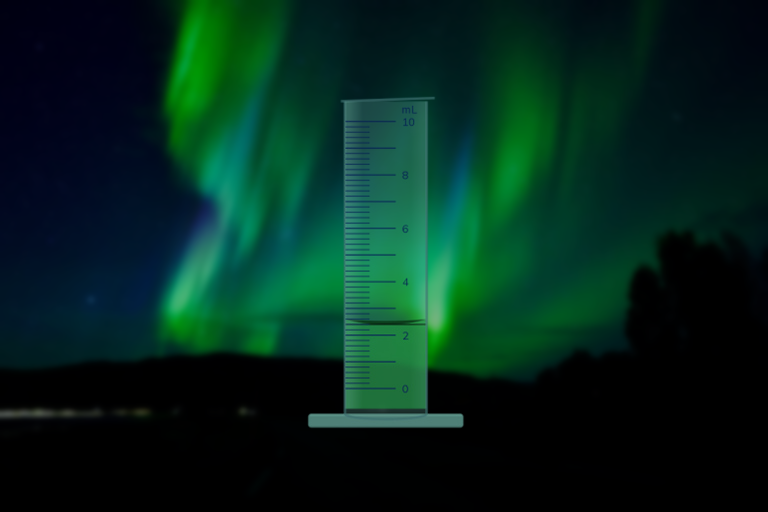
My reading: **2.4** mL
